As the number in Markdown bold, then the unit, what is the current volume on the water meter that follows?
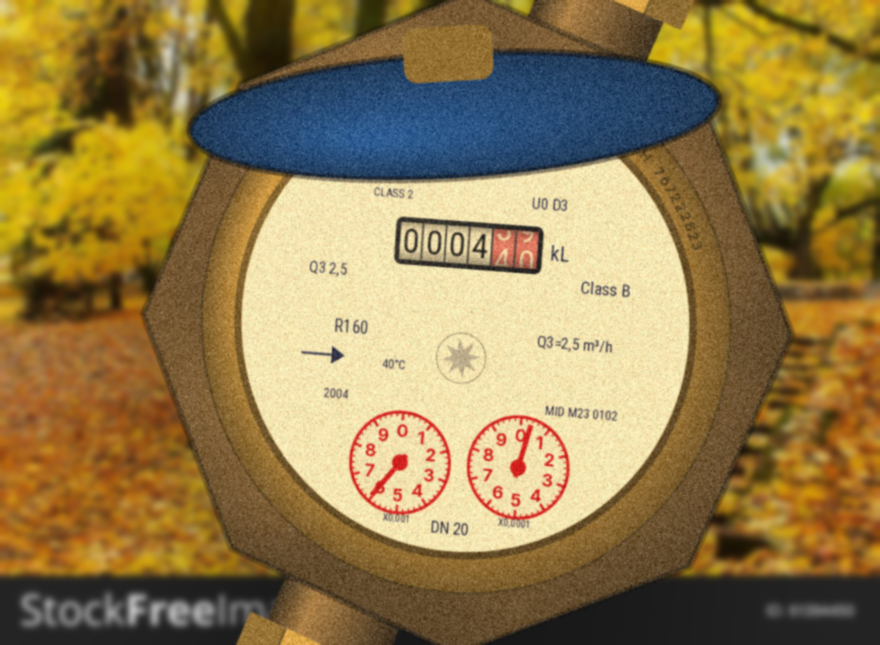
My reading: **4.3960** kL
